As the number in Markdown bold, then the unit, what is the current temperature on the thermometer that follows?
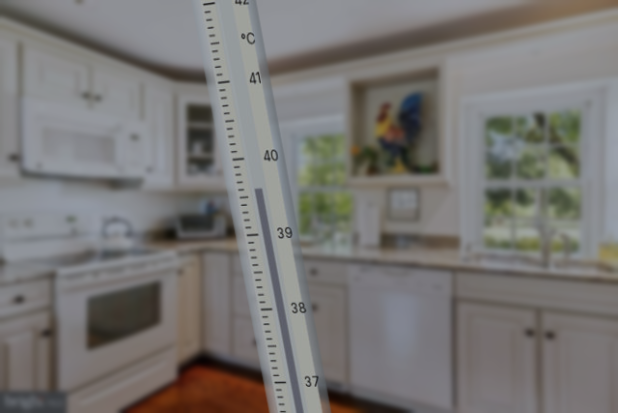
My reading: **39.6** °C
